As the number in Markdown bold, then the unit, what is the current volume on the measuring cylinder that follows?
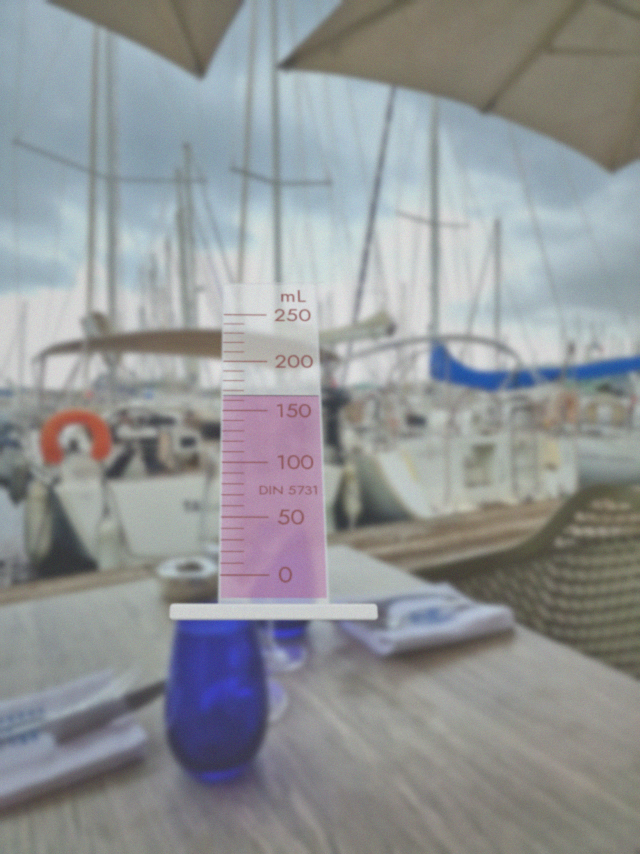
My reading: **165** mL
